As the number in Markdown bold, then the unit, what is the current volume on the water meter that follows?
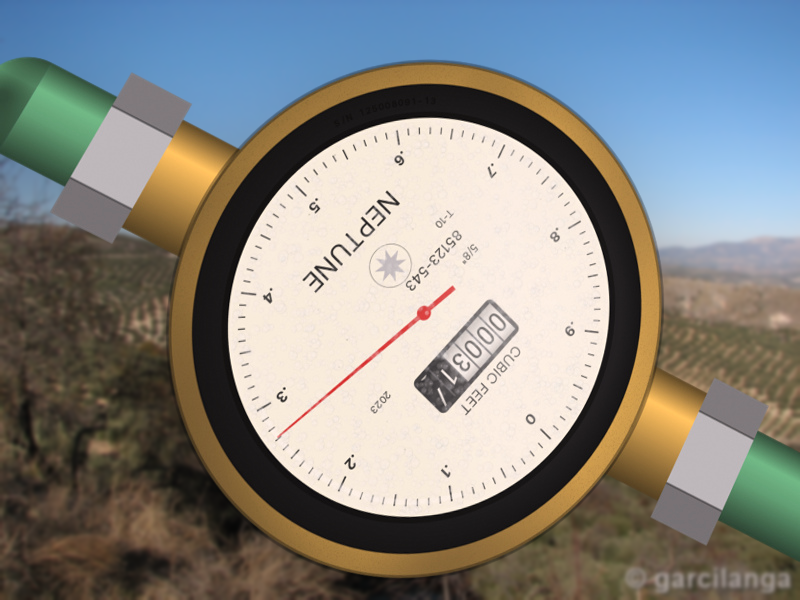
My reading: **317.27** ft³
